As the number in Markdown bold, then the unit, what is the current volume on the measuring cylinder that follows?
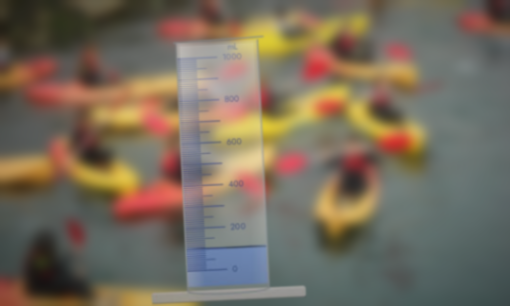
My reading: **100** mL
